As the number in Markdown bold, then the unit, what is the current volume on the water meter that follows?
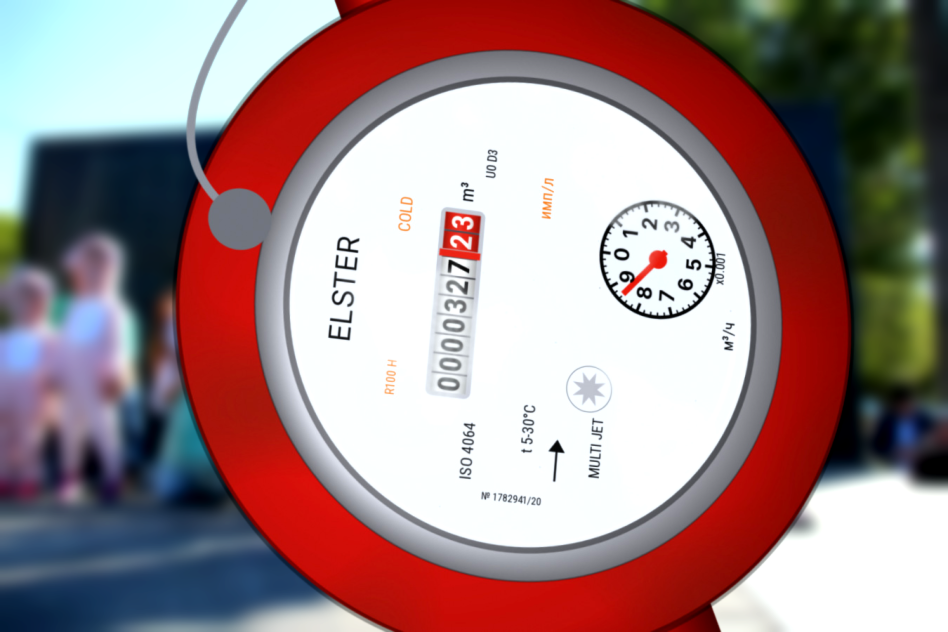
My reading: **327.238** m³
